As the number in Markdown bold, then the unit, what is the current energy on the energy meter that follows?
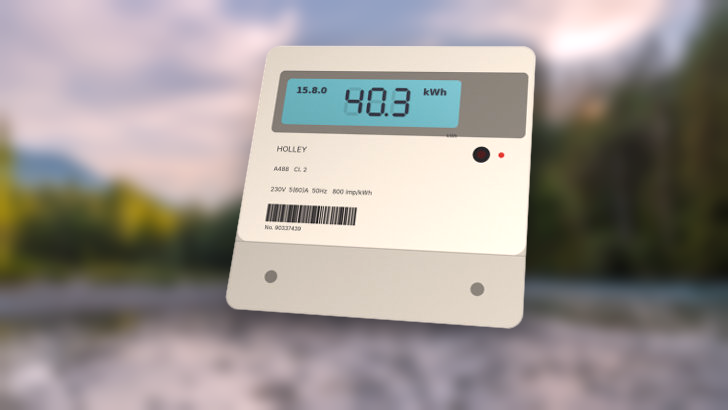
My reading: **40.3** kWh
